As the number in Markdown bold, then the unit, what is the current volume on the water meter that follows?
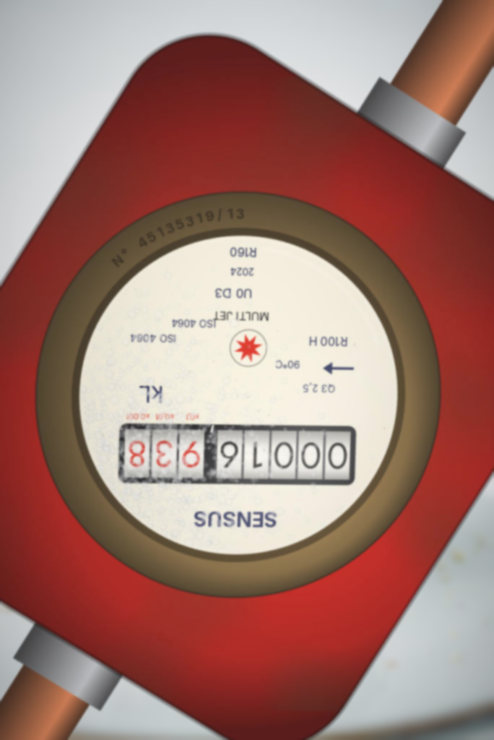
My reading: **16.938** kL
